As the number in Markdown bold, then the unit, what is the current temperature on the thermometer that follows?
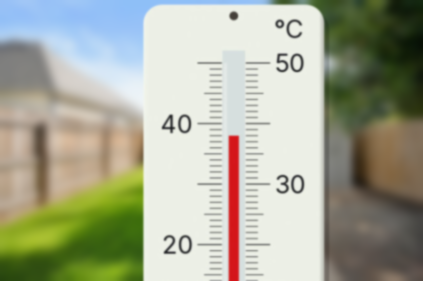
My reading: **38** °C
